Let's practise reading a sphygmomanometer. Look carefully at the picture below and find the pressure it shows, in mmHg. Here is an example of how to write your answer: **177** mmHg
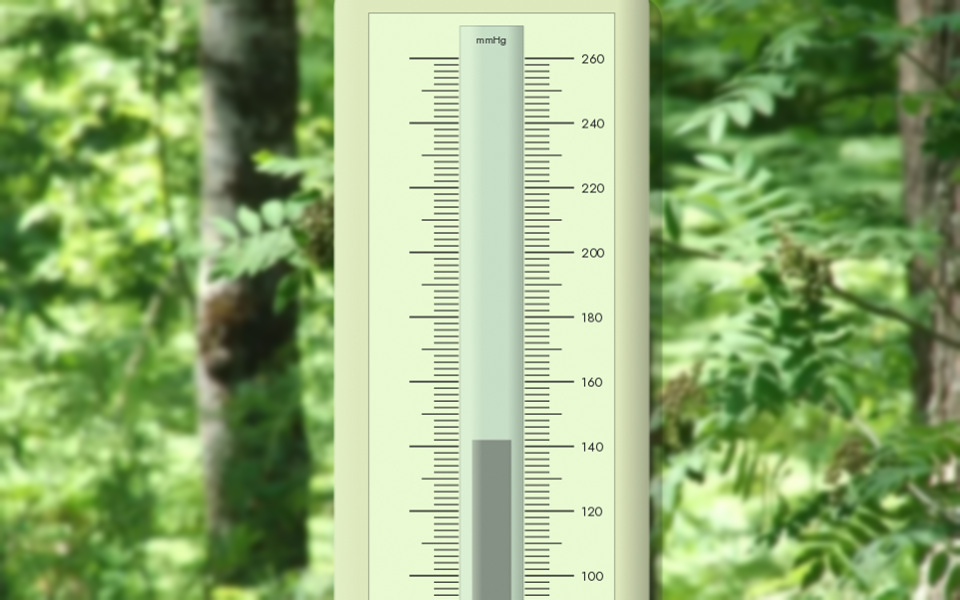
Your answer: **142** mmHg
